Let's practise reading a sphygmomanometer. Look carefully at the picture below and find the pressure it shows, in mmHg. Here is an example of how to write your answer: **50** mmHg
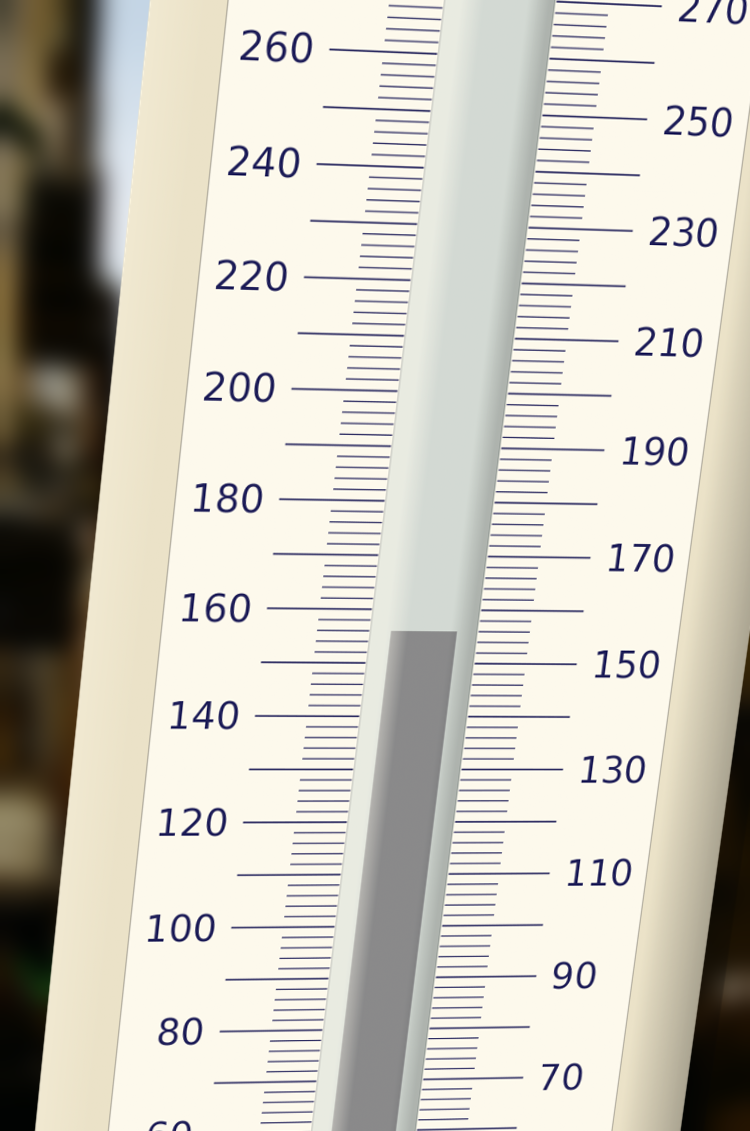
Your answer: **156** mmHg
